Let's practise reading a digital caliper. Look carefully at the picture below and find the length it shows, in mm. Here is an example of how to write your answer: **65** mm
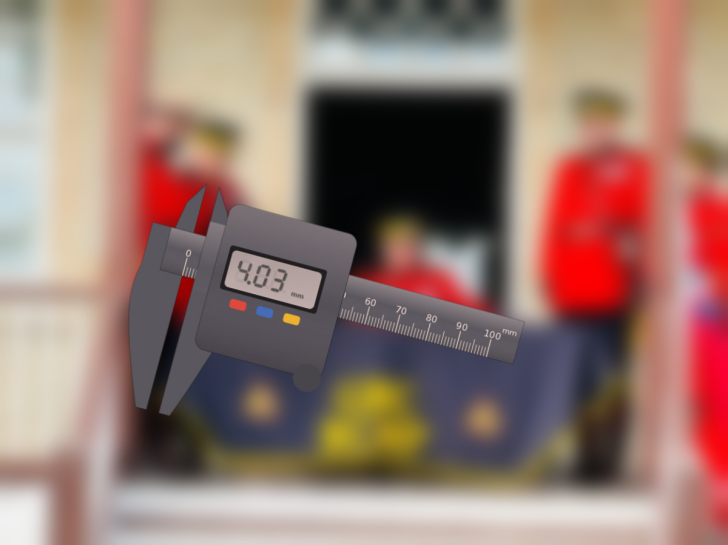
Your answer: **4.03** mm
